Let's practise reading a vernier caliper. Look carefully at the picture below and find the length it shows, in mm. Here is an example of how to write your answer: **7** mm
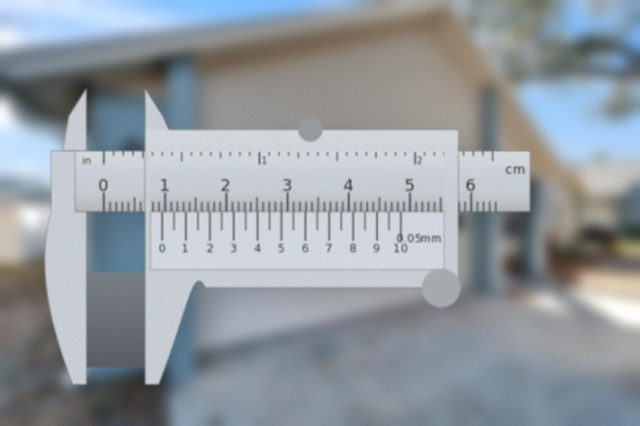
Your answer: **9.5** mm
